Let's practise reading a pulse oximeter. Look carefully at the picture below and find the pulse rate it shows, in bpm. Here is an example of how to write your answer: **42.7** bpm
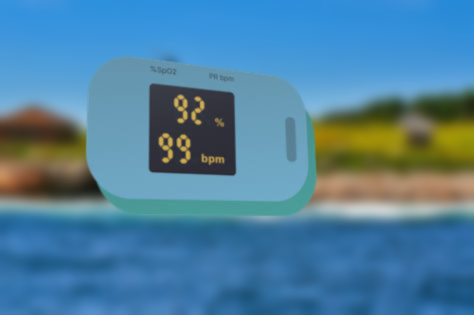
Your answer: **99** bpm
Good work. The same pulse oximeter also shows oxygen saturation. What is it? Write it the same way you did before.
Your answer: **92** %
